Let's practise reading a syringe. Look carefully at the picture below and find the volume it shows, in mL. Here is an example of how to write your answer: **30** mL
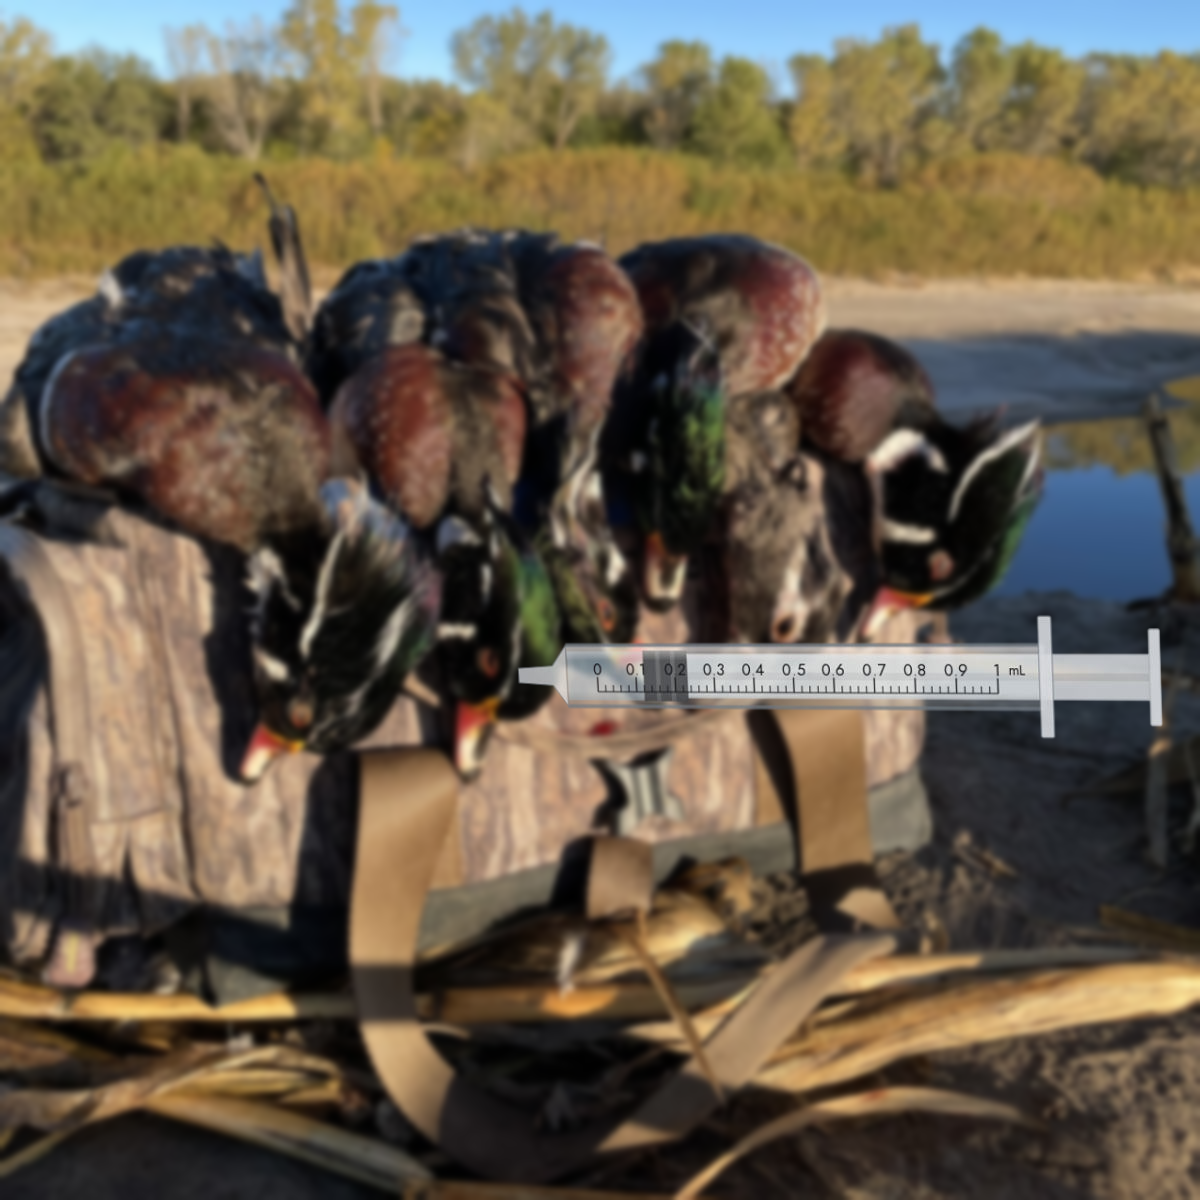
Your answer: **0.12** mL
